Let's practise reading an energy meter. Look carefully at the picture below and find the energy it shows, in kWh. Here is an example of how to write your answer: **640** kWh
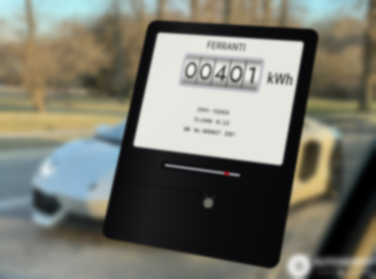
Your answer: **401** kWh
